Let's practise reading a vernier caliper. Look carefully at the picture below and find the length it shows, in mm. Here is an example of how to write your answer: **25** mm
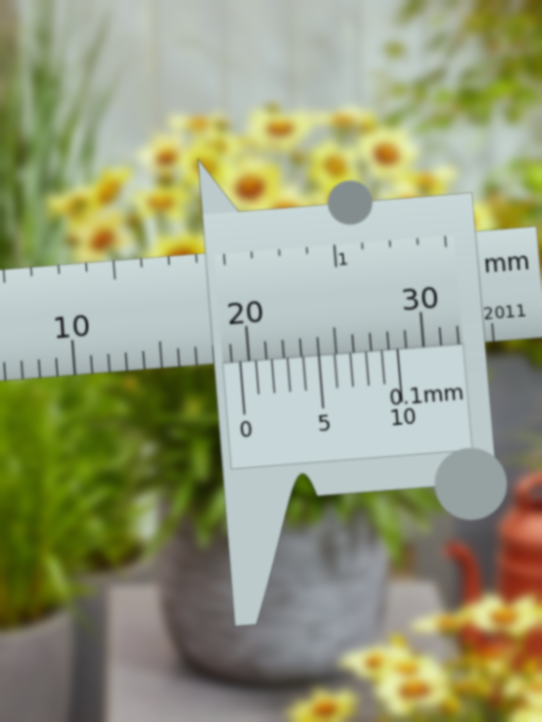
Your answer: **19.5** mm
